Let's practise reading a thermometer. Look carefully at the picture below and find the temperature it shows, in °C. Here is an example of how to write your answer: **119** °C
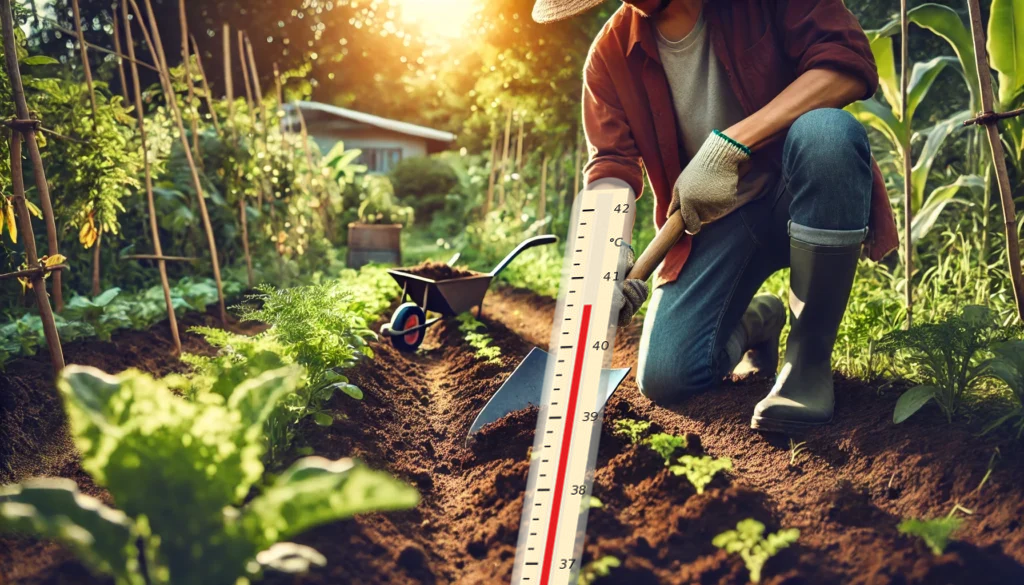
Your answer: **40.6** °C
